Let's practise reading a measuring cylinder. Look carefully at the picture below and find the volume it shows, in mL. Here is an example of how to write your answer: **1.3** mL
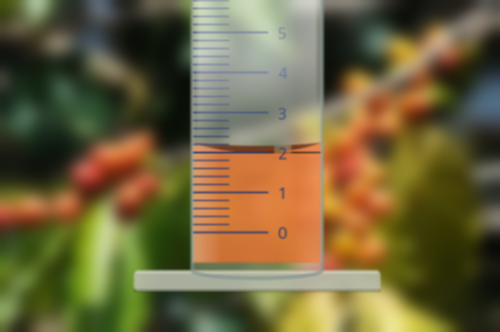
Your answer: **2** mL
